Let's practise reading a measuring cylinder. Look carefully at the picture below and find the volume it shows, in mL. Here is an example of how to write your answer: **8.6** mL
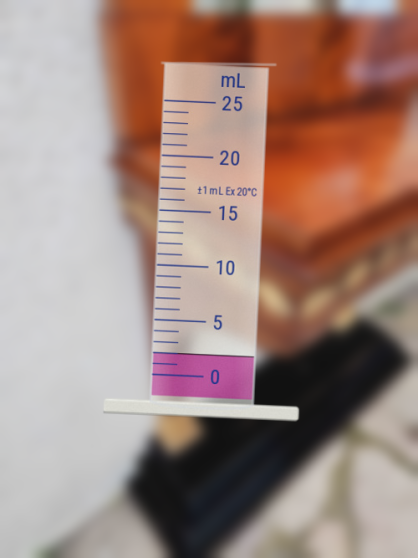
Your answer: **2** mL
